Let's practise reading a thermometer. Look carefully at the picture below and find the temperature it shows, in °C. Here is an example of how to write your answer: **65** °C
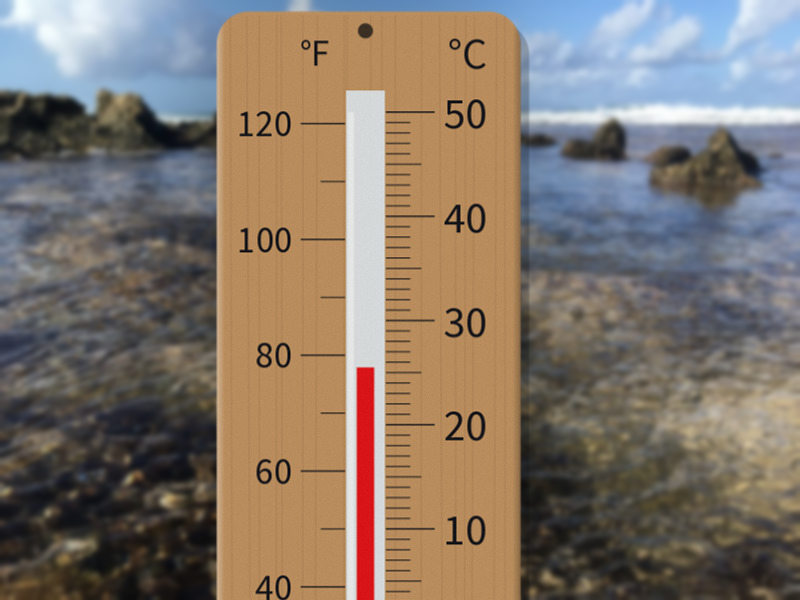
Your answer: **25.5** °C
